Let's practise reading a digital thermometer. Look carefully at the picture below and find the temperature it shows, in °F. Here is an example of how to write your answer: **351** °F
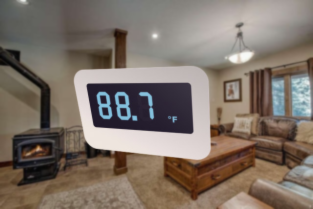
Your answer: **88.7** °F
